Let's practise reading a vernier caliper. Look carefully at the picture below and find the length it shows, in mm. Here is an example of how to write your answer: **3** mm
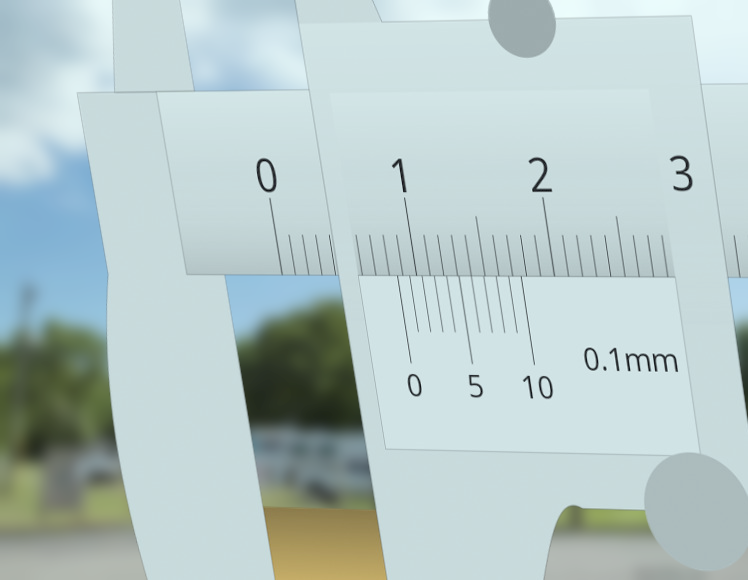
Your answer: **8.6** mm
